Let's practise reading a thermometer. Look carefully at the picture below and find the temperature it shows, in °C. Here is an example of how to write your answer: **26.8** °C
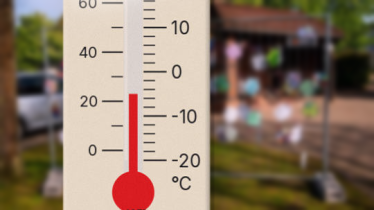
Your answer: **-5** °C
